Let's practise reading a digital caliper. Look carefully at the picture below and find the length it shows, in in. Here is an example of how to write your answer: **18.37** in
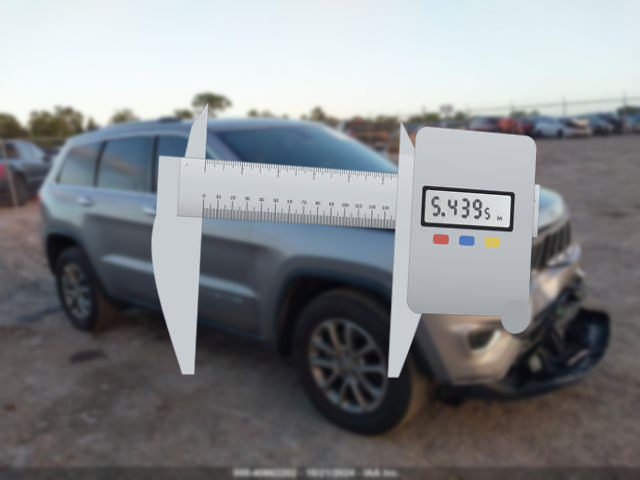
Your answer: **5.4395** in
